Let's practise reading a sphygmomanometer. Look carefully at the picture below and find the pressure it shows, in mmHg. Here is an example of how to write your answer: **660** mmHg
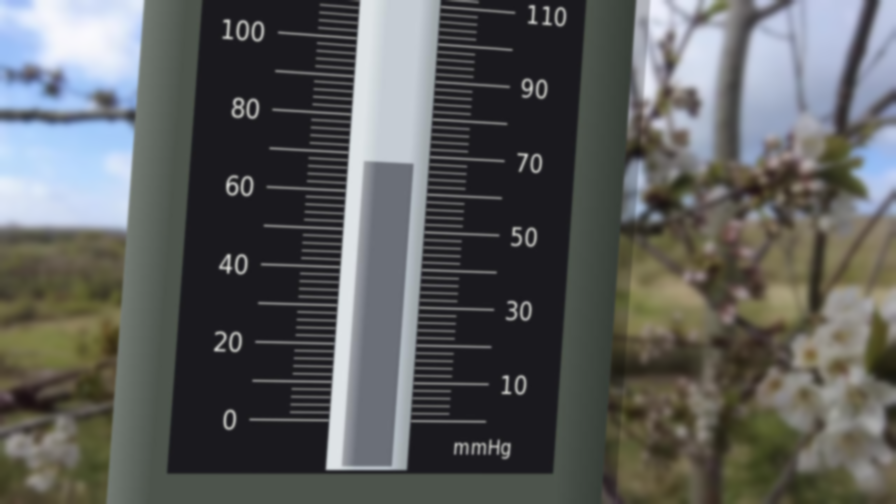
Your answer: **68** mmHg
